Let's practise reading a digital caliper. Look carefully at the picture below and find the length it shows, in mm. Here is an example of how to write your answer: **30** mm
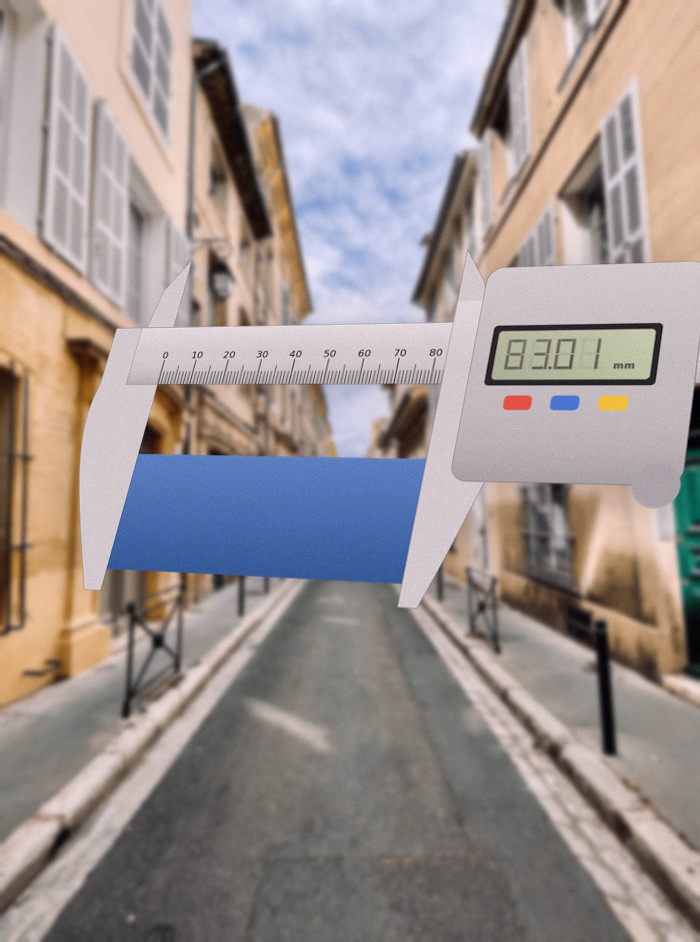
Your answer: **83.01** mm
